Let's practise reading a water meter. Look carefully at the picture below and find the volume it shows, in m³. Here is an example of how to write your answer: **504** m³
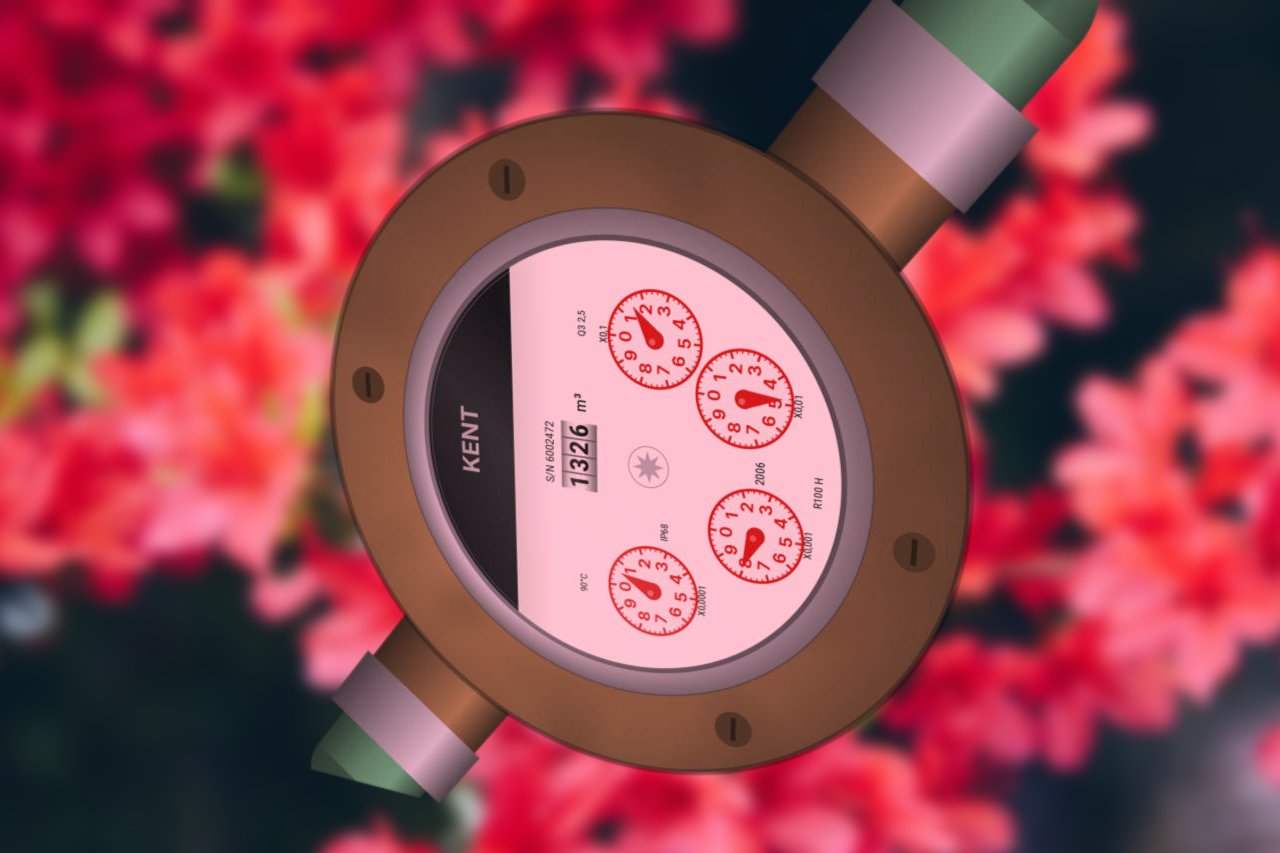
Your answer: **1326.1480** m³
